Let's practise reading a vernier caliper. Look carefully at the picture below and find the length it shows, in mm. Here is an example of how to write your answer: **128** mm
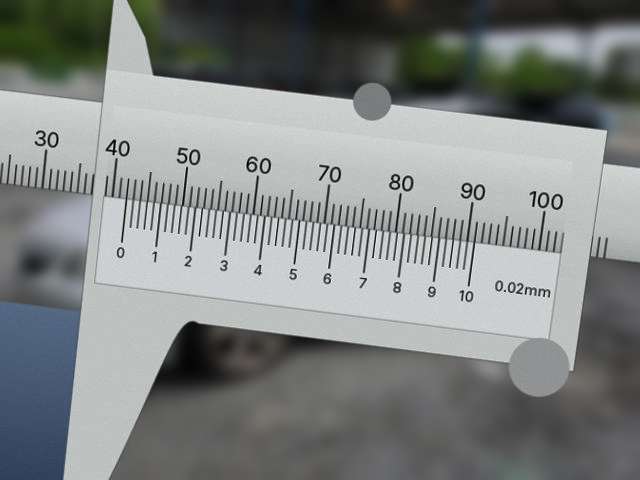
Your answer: **42.0** mm
